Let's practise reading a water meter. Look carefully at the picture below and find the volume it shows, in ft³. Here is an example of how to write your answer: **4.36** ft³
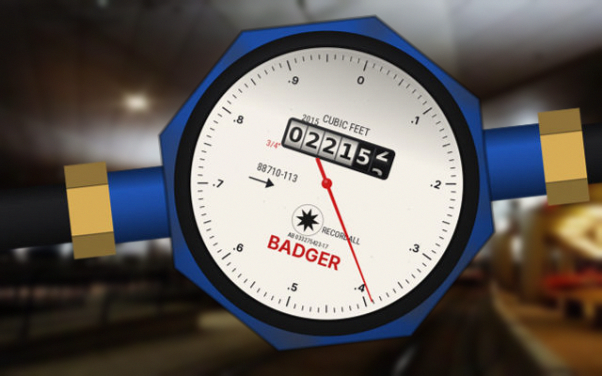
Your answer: **22152.39** ft³
